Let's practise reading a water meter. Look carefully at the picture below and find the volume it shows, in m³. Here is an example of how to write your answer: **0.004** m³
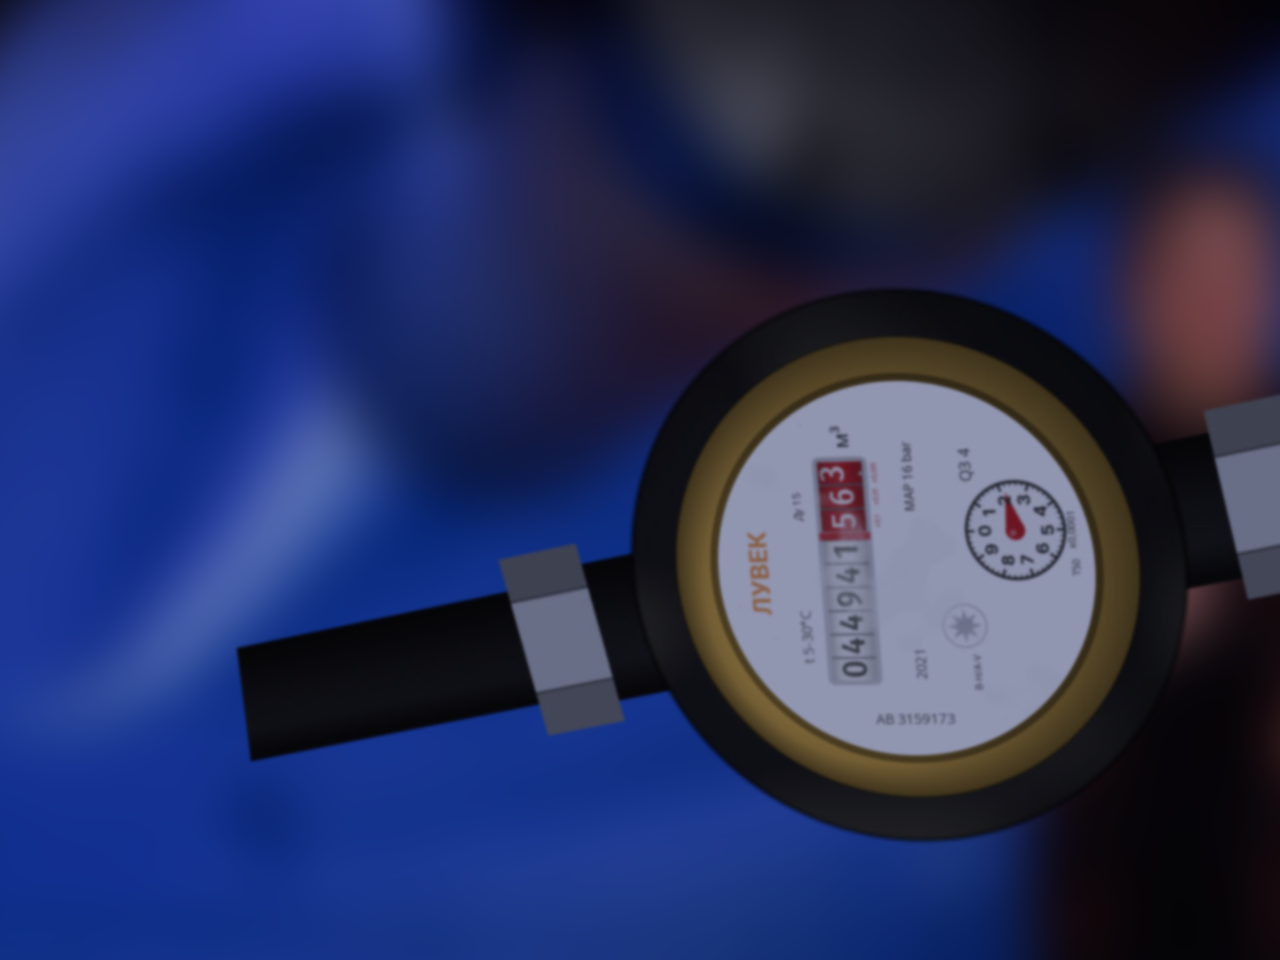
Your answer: **44941.5632** m³
